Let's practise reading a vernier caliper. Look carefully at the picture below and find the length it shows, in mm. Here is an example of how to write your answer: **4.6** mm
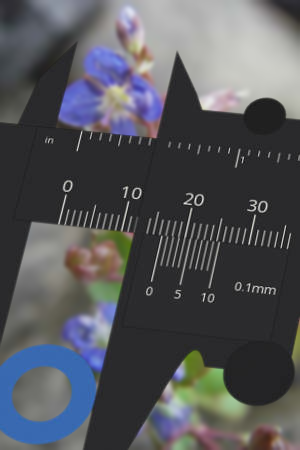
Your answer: **16.4** mm
